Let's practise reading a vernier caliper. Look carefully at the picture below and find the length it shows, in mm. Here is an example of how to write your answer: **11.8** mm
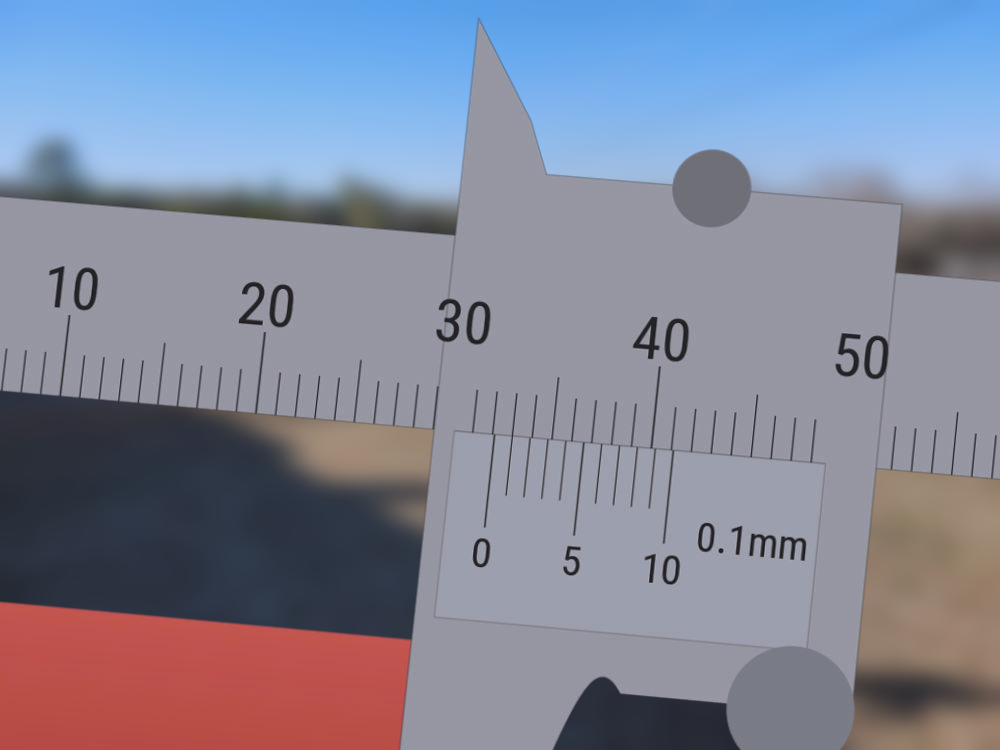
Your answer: **32.1** mm
